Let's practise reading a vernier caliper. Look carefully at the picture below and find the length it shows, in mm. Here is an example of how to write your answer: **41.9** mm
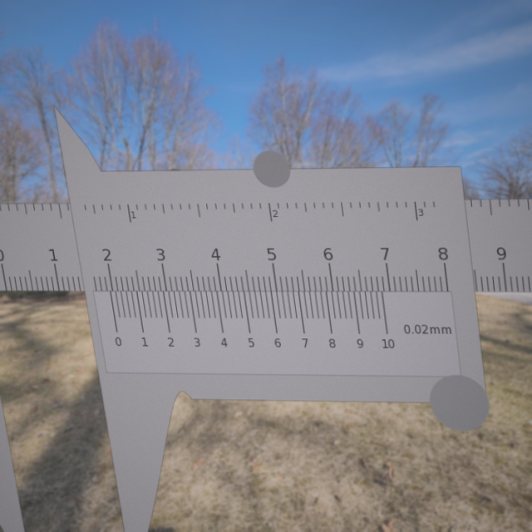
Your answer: **19.6** mm
